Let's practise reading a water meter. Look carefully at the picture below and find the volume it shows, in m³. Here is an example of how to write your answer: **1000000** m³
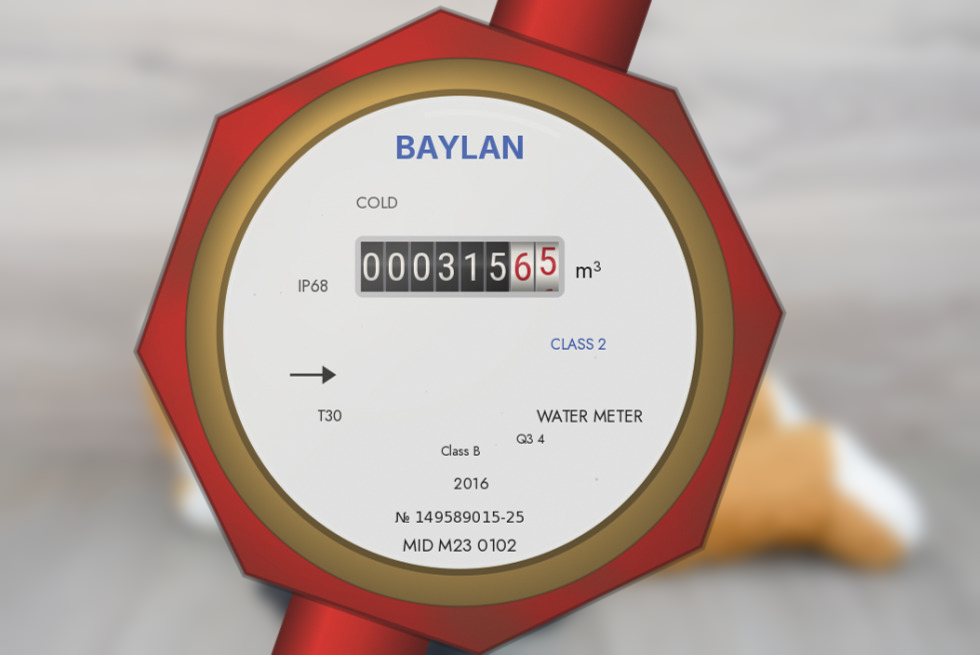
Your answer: **315.65** m³
